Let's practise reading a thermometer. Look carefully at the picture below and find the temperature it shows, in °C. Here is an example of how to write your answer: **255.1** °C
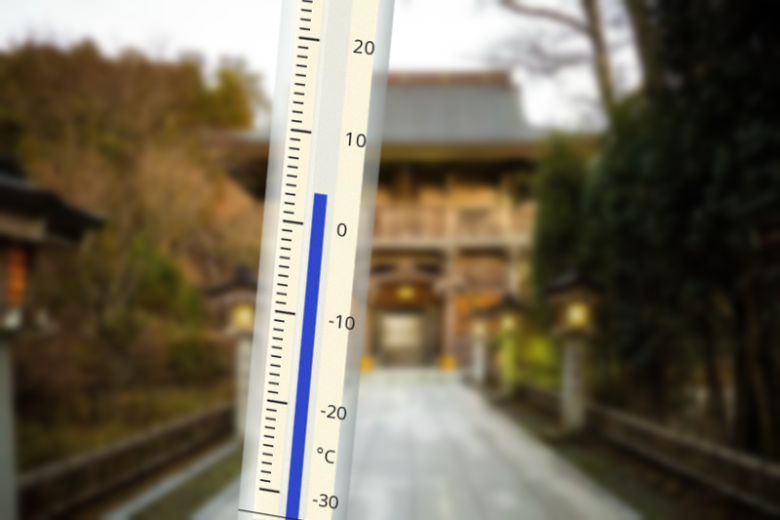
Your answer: **3.5** °C
